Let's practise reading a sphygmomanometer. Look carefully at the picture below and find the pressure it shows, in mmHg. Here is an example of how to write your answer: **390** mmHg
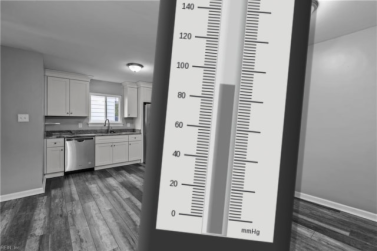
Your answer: **90** mmHg
